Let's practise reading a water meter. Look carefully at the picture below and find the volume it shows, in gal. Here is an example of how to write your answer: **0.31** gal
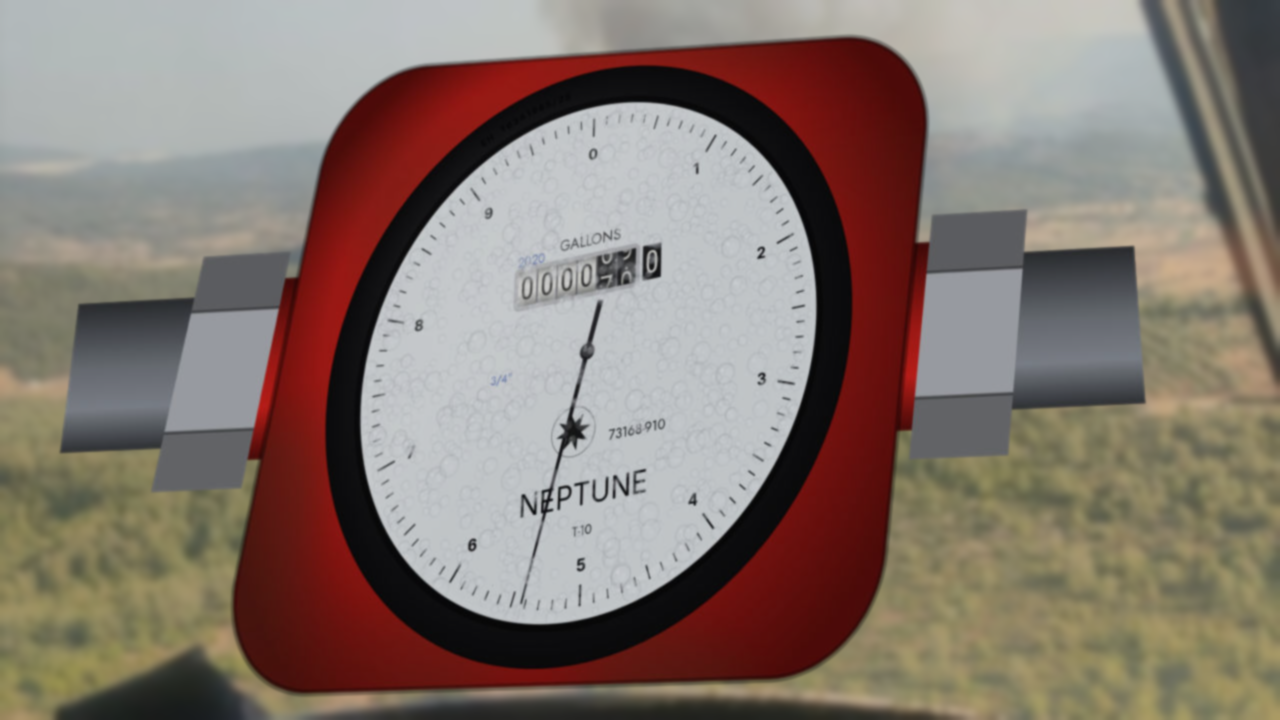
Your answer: **695.4** gal
